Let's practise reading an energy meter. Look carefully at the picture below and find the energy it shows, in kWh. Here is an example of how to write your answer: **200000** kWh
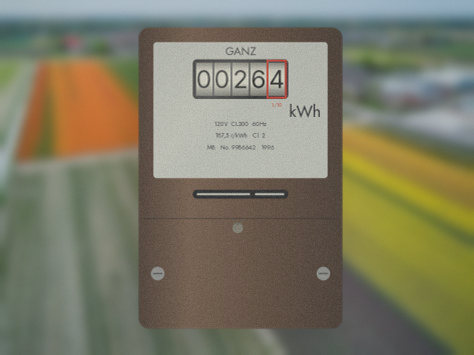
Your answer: **26.4** kWh
